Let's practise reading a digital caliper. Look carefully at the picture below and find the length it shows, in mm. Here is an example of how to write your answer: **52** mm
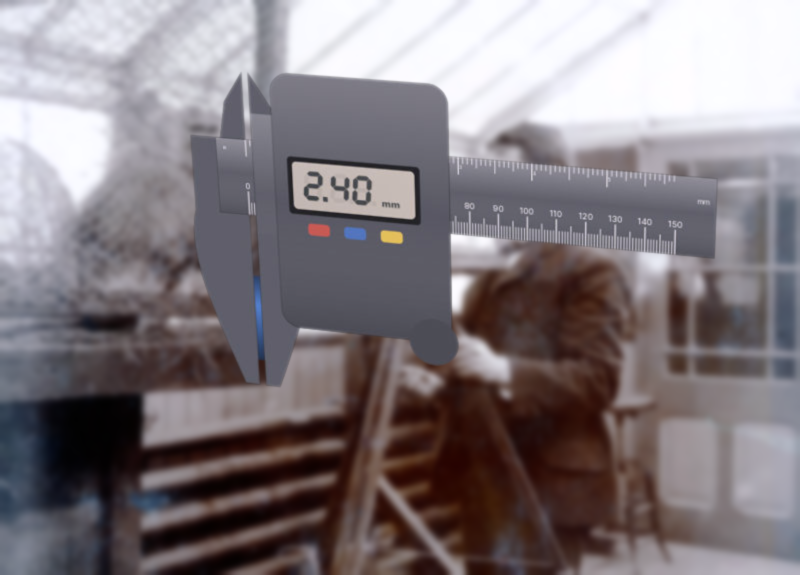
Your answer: **2.40** mm
